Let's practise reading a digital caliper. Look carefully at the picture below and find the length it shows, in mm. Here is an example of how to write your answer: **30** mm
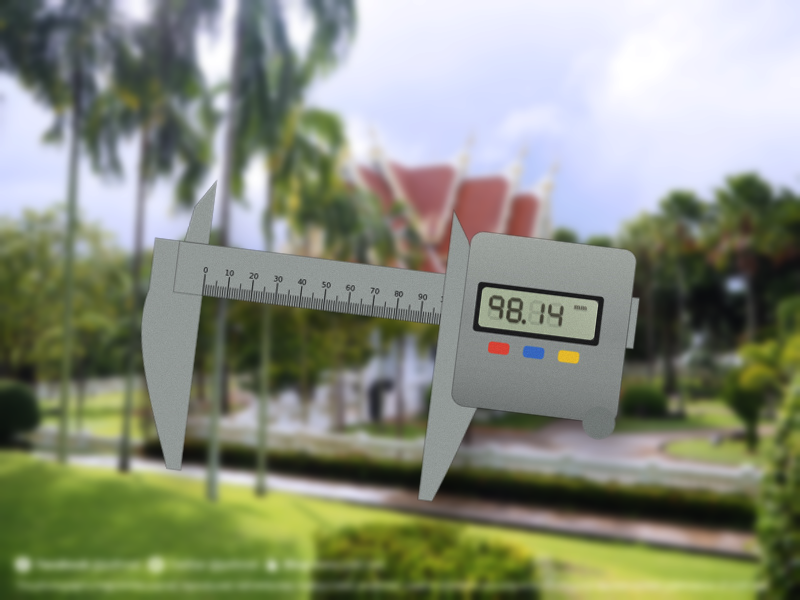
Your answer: **98.14** mm
